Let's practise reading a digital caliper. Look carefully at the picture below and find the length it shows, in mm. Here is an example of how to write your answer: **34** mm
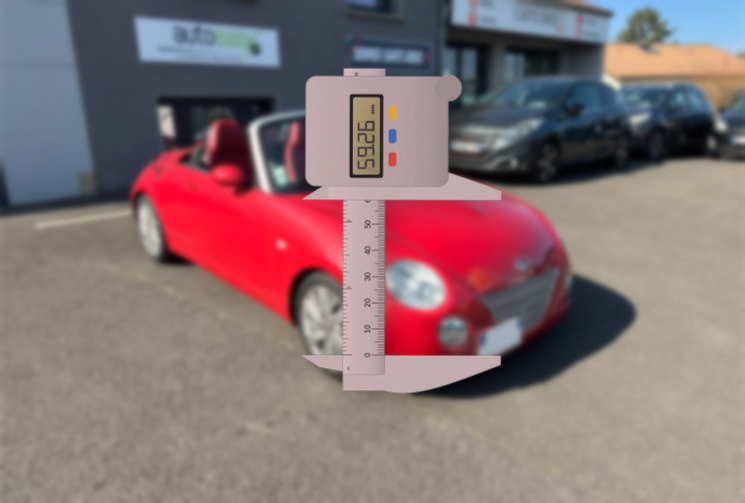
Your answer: **59.26** mm
